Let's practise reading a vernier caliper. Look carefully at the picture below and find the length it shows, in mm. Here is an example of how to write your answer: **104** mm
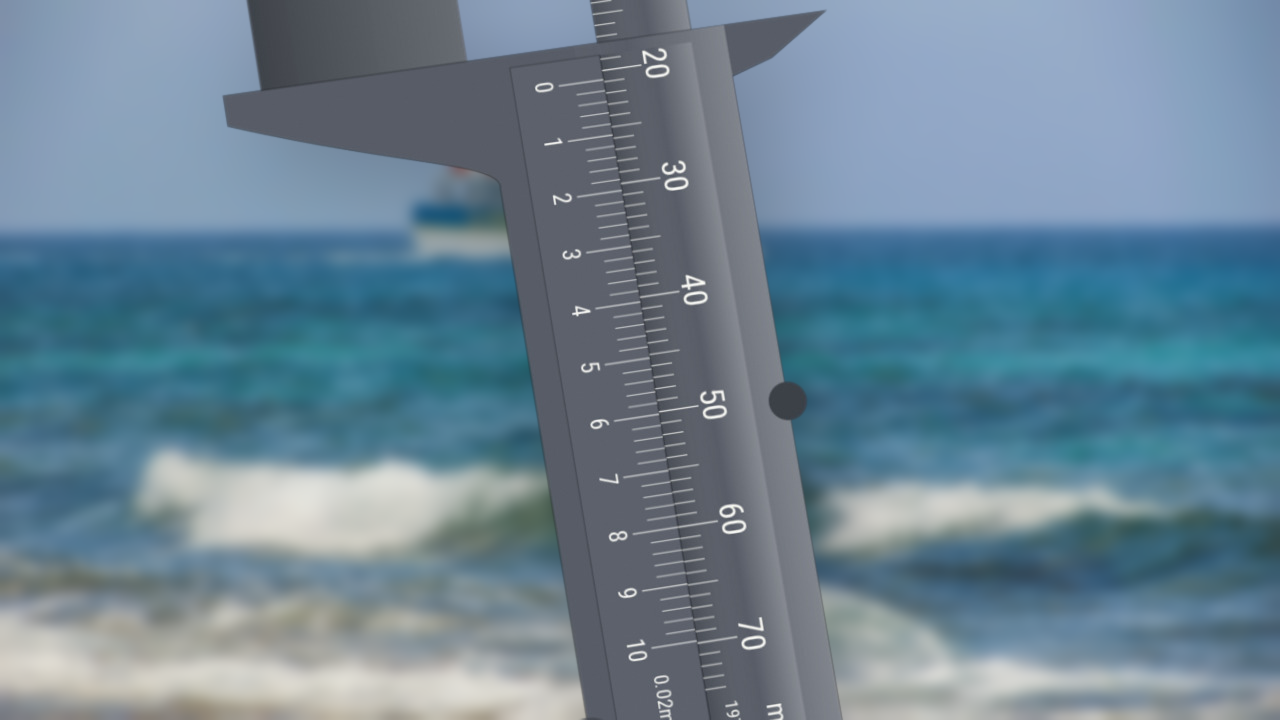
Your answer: **20.8** mm
